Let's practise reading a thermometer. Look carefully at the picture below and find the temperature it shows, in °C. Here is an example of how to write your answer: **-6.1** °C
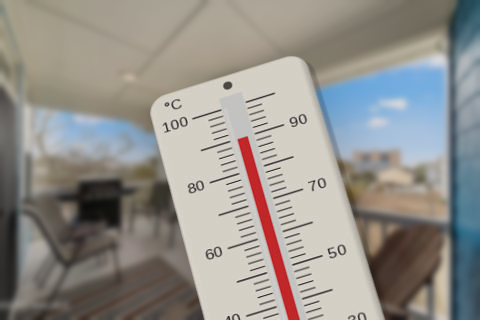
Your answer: **90** °C
